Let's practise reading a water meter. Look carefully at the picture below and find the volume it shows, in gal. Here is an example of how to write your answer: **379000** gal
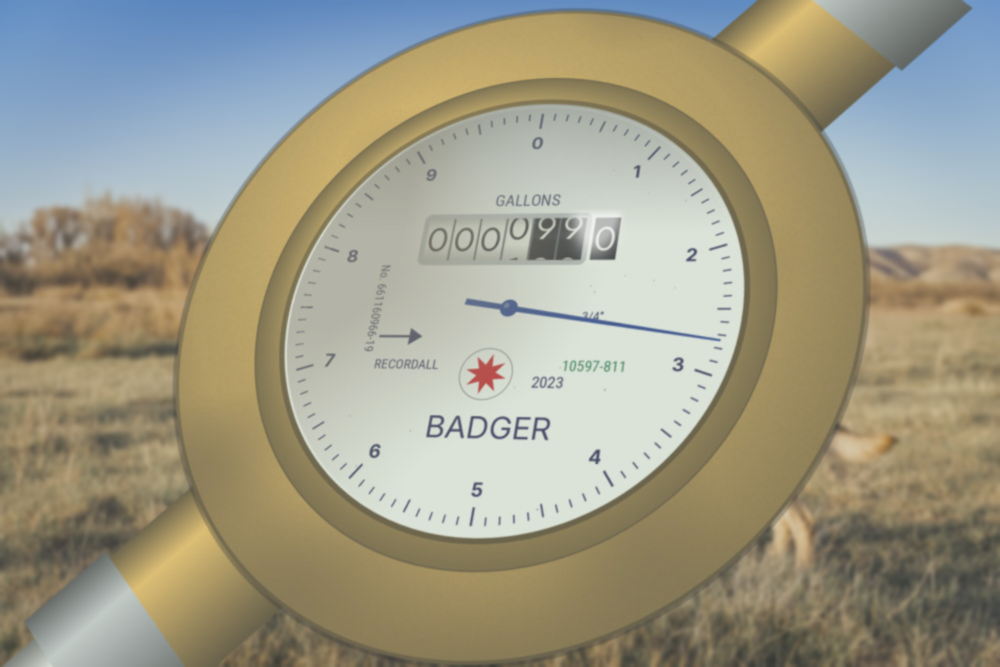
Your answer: **992.7** gal
